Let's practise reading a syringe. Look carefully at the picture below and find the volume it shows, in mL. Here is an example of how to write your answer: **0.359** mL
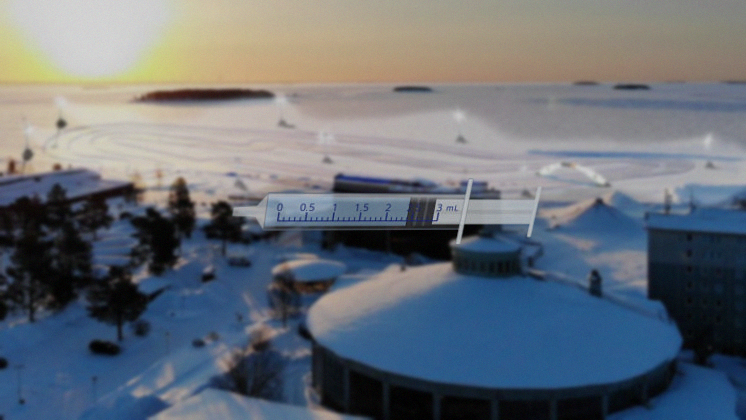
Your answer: **2.4** mL
